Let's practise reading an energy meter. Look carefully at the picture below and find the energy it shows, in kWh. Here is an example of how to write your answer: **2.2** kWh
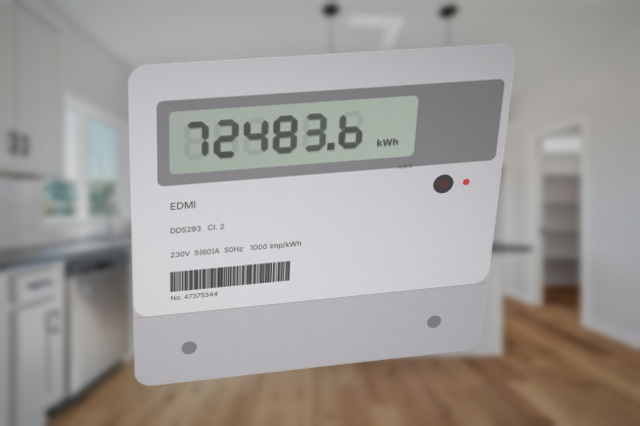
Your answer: **72483.6** kWh
